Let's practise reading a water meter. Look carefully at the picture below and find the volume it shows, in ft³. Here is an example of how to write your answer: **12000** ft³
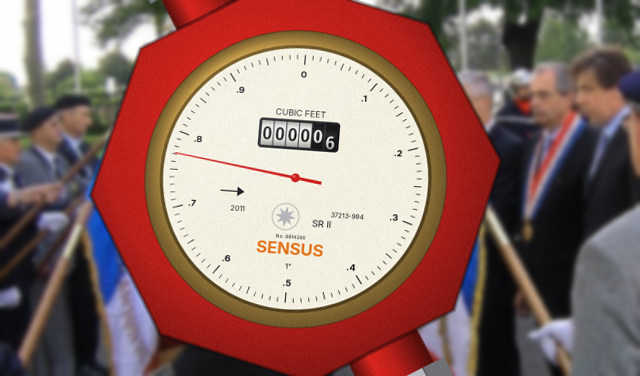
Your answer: **5.77** ft³
